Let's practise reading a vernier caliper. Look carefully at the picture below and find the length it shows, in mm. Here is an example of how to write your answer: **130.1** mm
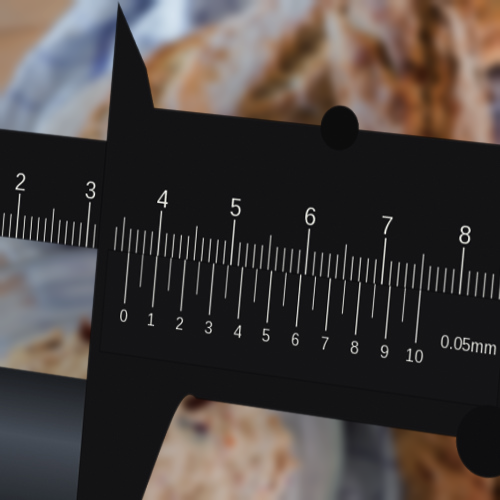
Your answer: **36.0** mm
